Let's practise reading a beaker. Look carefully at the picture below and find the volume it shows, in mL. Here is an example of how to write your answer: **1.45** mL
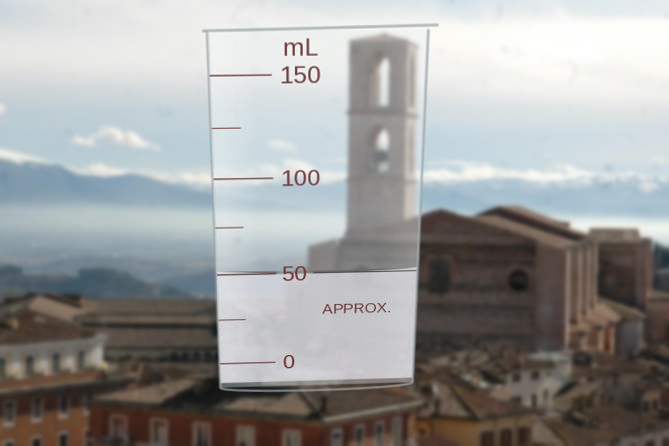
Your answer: **50** mL
